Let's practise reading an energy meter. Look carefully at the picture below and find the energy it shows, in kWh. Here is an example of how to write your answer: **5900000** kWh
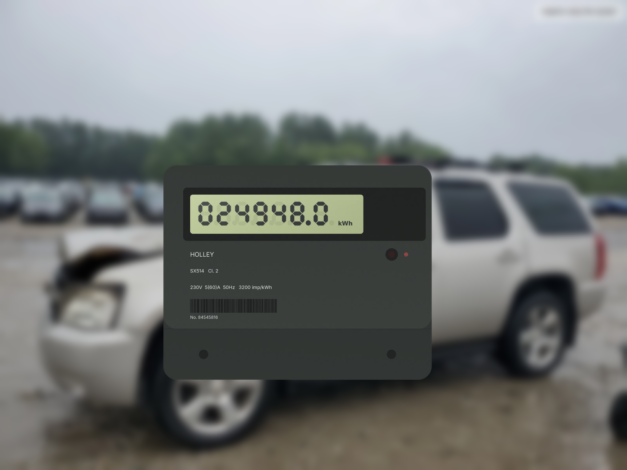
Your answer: **24948.0** kWh
